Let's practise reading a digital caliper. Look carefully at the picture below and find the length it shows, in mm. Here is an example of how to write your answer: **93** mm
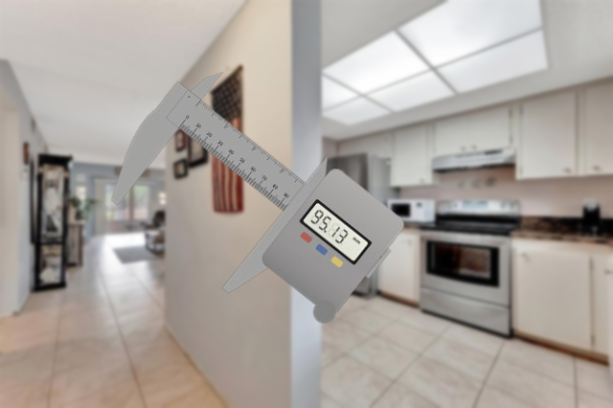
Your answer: **95.13** mm
